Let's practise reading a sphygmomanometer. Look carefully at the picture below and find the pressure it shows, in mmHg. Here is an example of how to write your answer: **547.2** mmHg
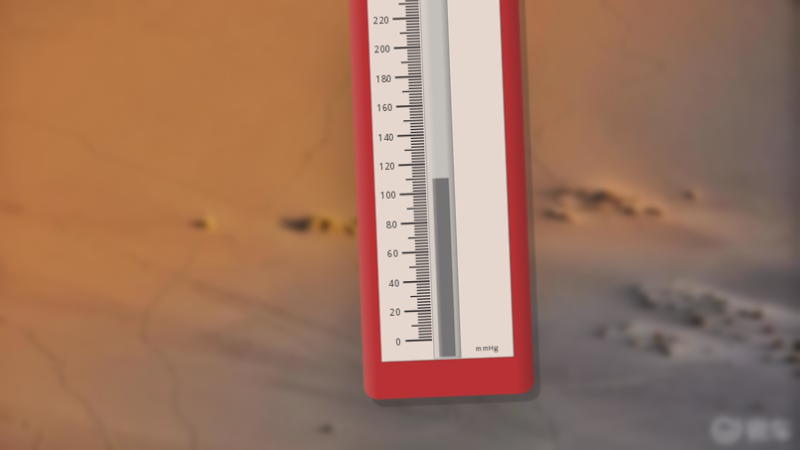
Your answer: **110** mmHg
